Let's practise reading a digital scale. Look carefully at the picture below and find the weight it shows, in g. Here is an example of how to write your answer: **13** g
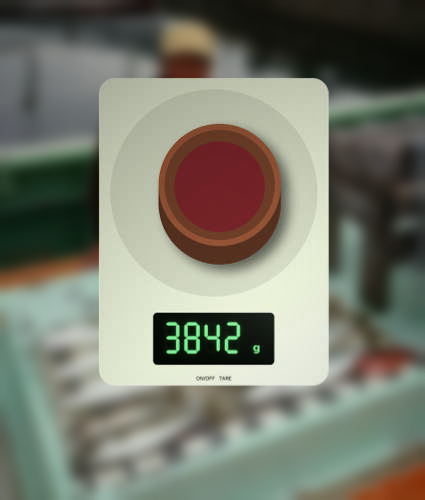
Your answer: **3842** g
